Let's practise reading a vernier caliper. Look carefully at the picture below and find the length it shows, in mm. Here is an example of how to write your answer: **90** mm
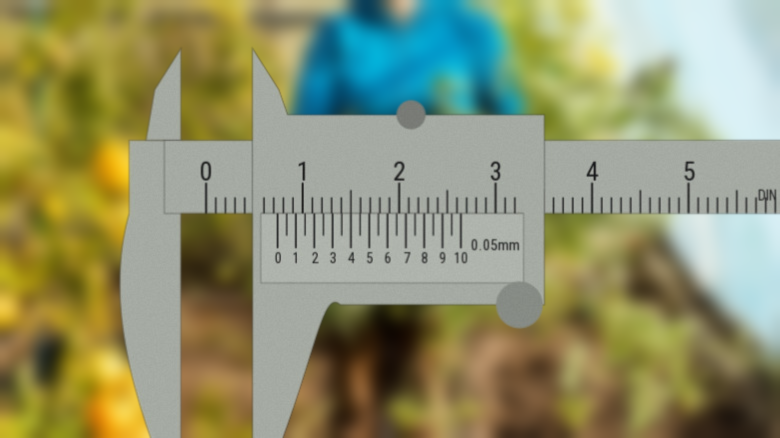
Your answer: **7.4** mm
